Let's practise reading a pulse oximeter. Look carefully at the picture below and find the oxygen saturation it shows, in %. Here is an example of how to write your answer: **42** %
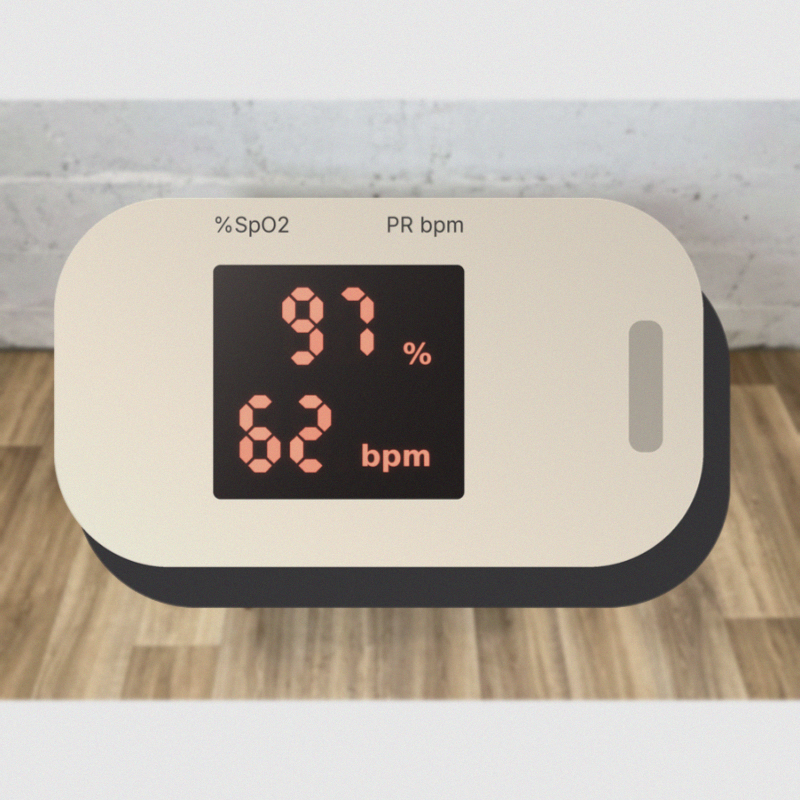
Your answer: **97** %
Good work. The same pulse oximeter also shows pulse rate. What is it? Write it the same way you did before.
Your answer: **62** bpm
